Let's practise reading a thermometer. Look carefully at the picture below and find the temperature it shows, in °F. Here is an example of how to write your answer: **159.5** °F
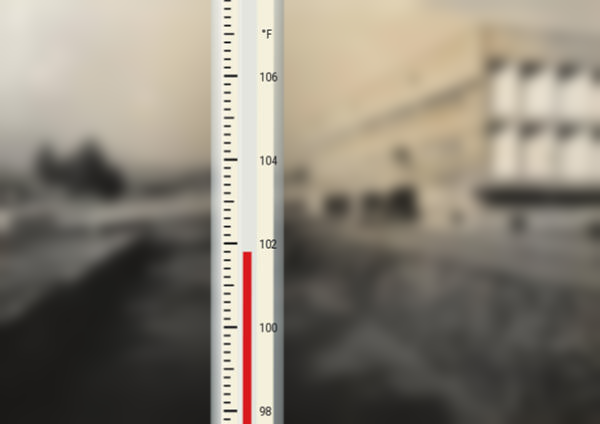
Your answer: **101.8** °F
